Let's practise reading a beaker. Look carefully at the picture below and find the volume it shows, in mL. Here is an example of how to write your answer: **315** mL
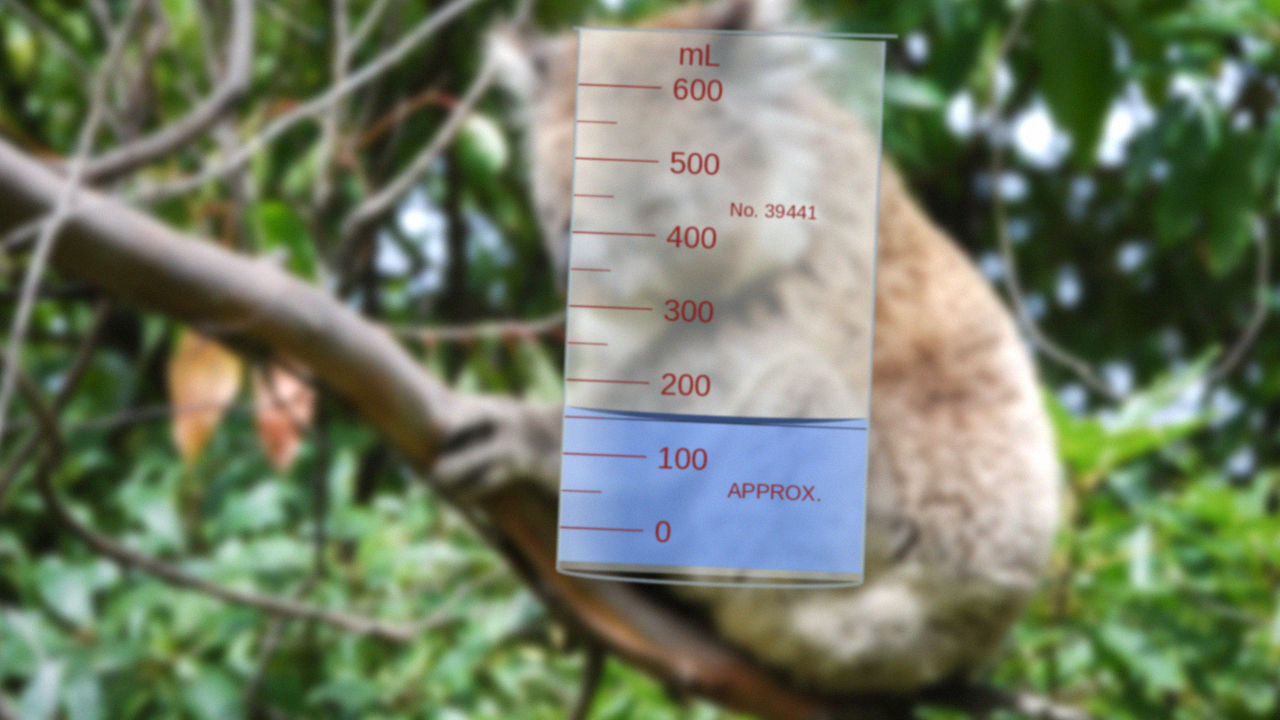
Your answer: **150** mL
